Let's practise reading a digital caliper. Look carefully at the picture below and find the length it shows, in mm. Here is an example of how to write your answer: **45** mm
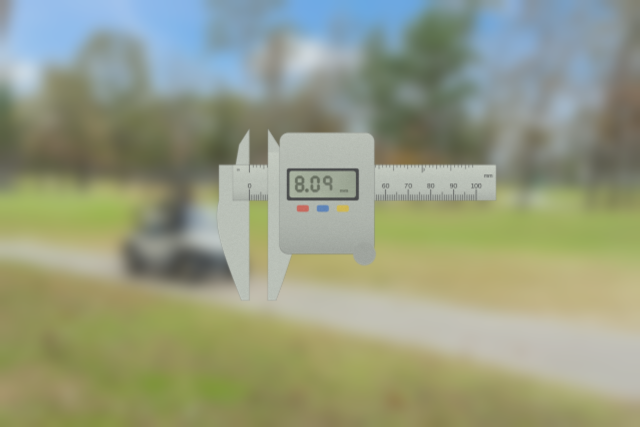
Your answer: **8.09** mm
